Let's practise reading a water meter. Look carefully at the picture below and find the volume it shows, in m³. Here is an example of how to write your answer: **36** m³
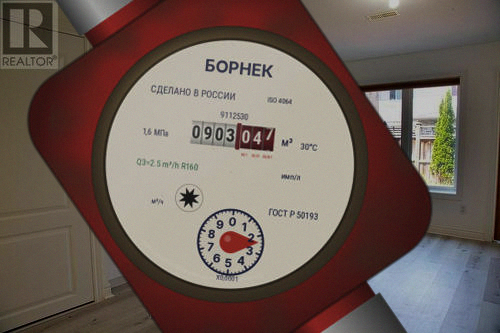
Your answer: **903.0472** m³
